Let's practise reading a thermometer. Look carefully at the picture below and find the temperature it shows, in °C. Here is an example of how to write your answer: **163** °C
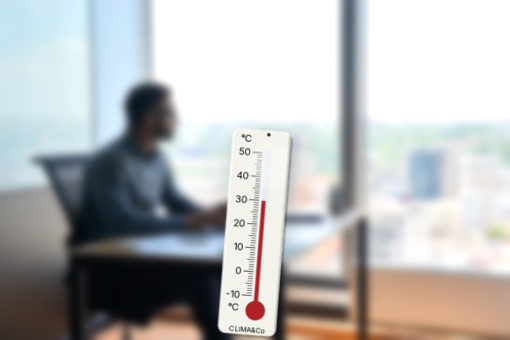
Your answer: **30** °C
